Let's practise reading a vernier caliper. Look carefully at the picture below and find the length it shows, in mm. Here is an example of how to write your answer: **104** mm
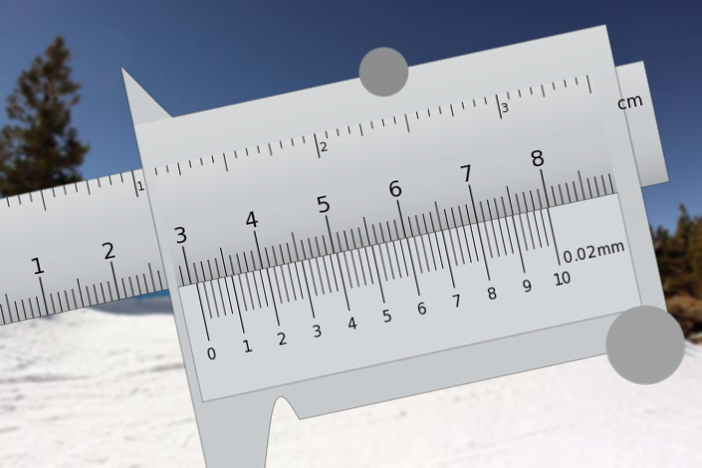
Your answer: **30.8** mm
